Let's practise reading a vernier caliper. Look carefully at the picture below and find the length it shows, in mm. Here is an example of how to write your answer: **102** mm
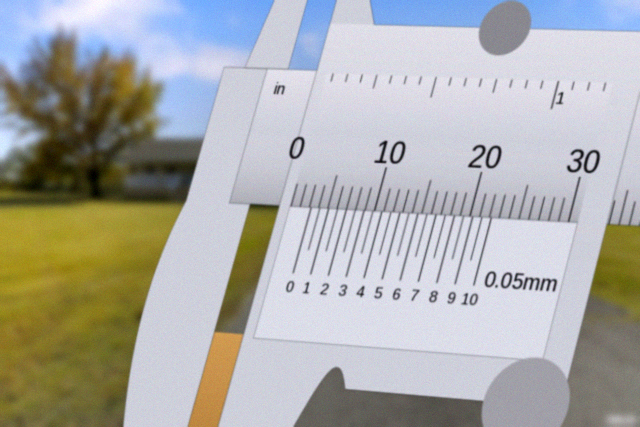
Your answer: **3.2** mm
